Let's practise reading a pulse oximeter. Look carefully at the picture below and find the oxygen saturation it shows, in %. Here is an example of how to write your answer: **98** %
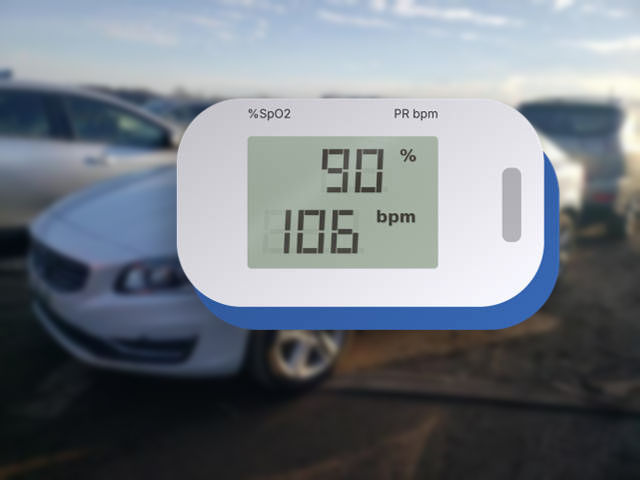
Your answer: **90** %
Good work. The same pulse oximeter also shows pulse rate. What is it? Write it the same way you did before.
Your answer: **106** bpm
